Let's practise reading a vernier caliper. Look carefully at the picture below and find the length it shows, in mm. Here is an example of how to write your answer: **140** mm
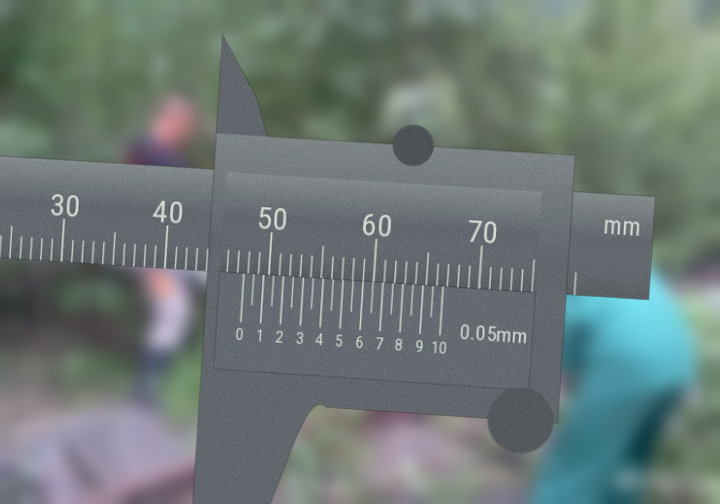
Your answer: **47.6** mm
